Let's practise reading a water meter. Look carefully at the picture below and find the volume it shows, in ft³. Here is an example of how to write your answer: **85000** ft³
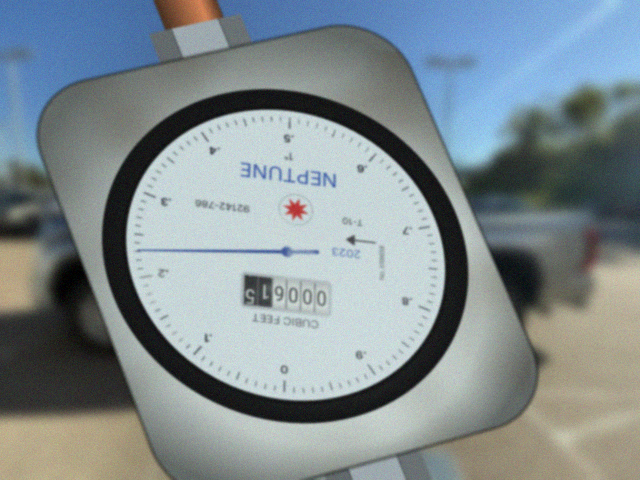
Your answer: **615.23** ft³
